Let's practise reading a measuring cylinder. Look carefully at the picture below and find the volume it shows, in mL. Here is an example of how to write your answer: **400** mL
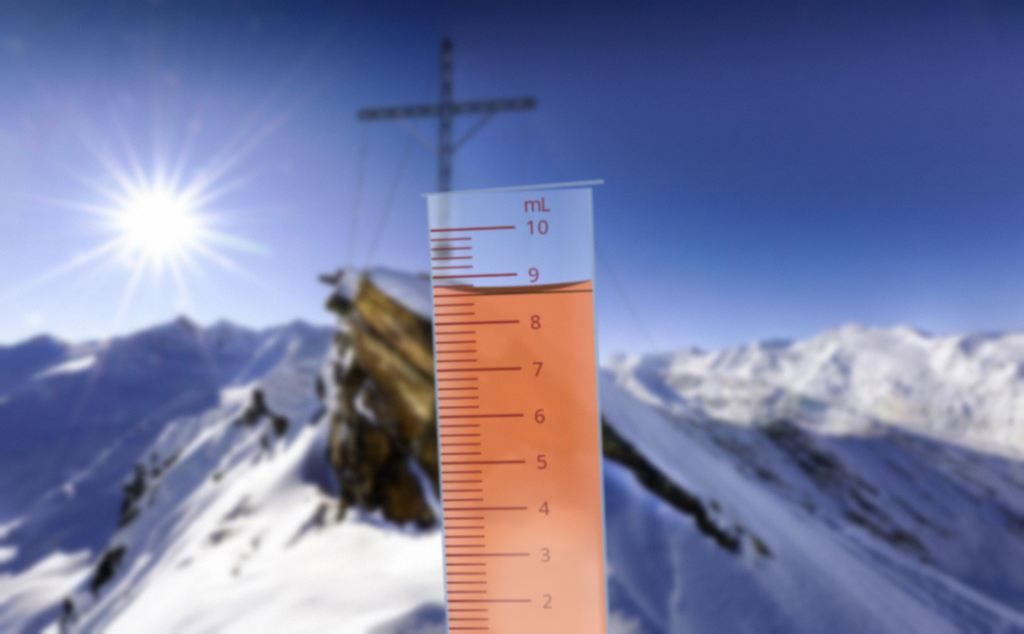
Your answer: **8.6** mL
